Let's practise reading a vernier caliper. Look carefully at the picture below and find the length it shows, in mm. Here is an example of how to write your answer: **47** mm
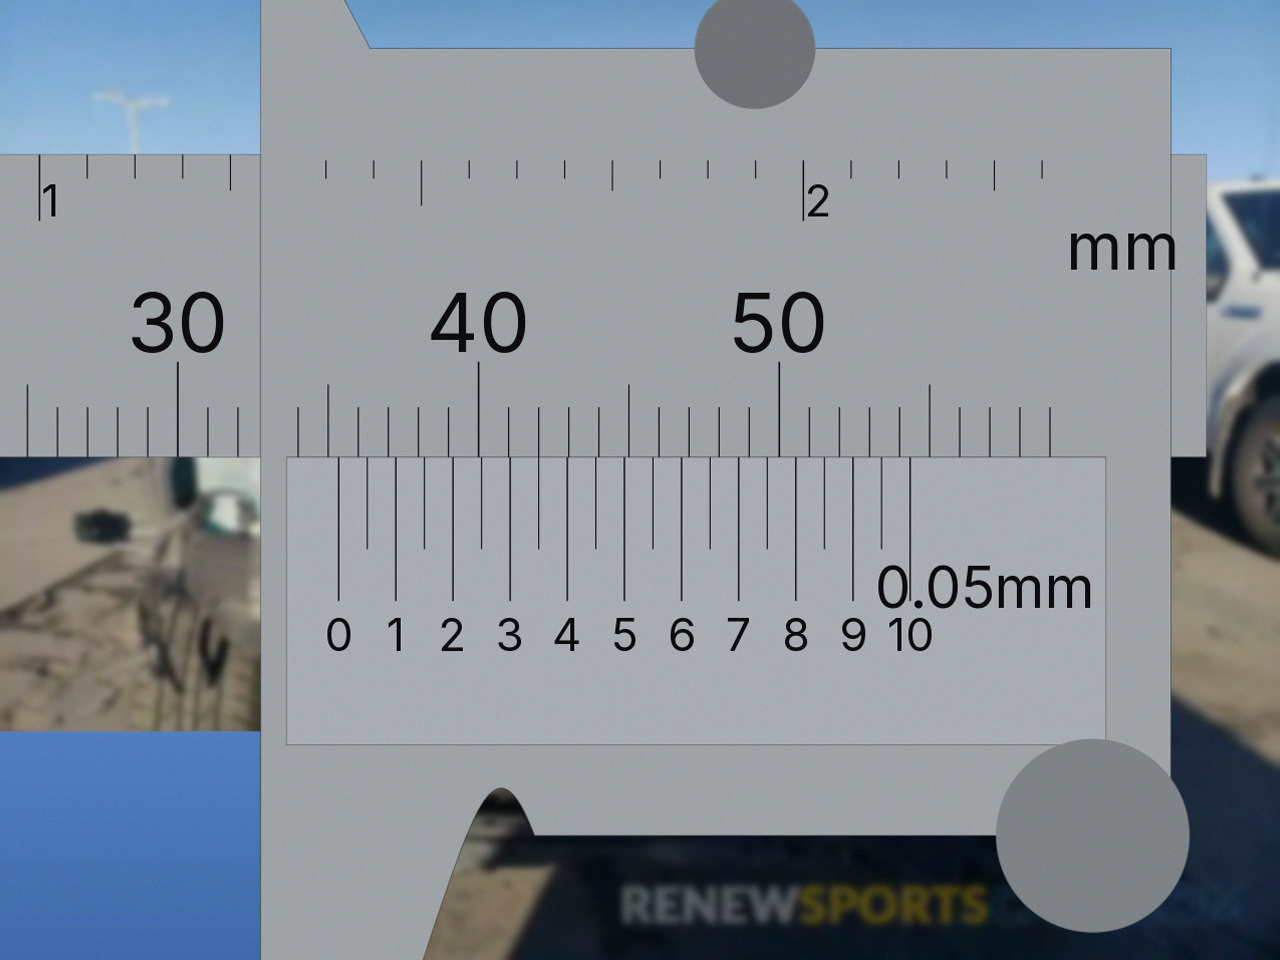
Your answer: **35.35** mm
